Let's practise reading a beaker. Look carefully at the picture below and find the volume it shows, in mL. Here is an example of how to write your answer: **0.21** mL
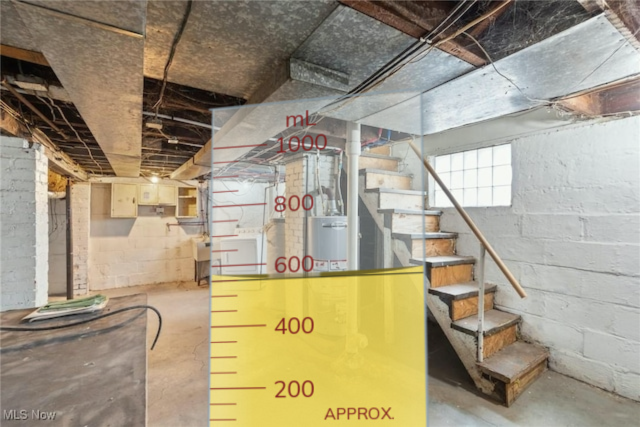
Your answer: **550** mL
